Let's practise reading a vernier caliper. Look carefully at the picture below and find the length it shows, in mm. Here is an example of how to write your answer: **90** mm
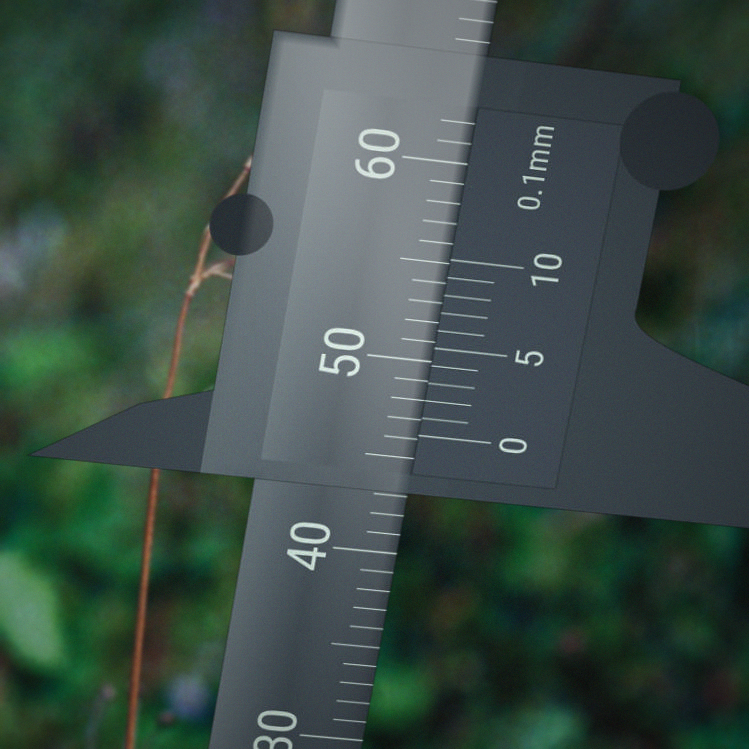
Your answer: **46.2** mm
